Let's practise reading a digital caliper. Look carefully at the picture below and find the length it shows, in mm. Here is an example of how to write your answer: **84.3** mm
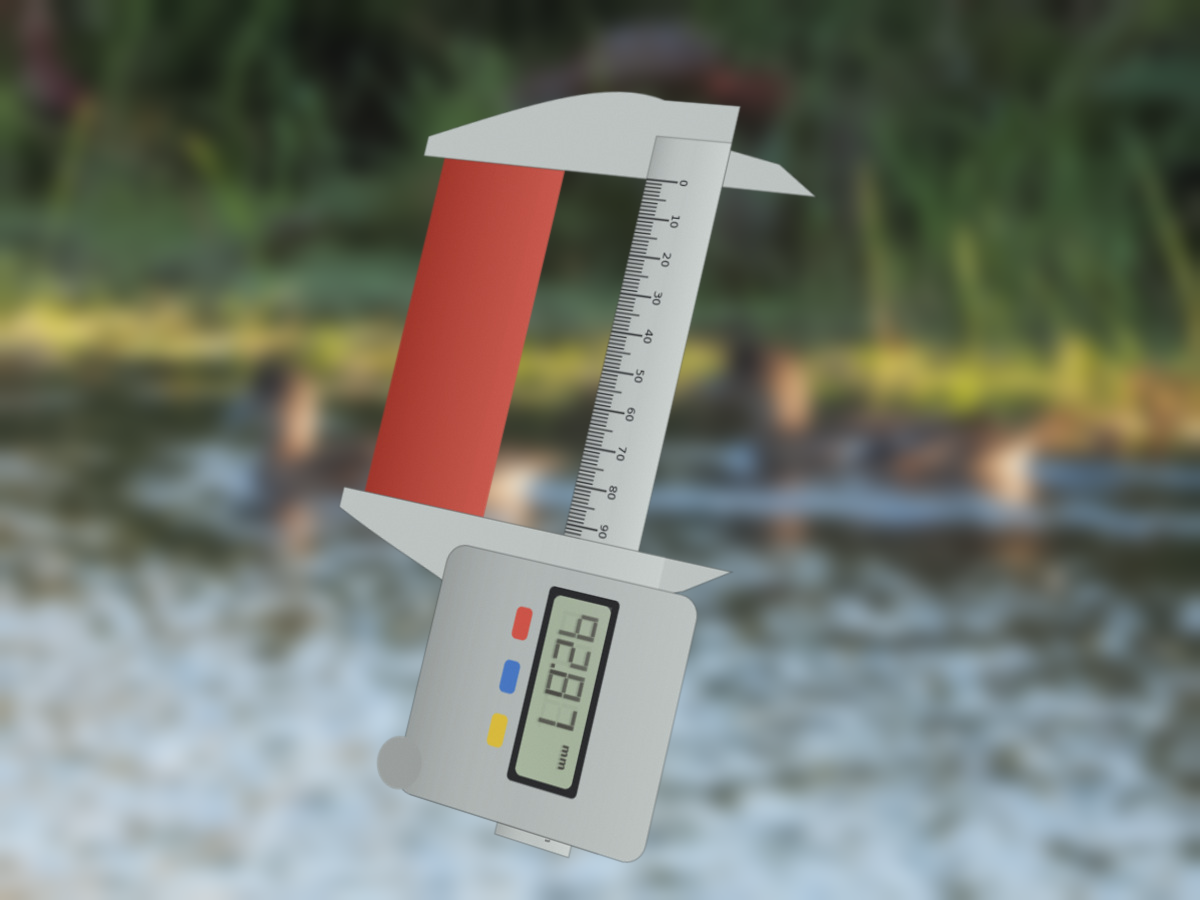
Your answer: **92.87** mm
